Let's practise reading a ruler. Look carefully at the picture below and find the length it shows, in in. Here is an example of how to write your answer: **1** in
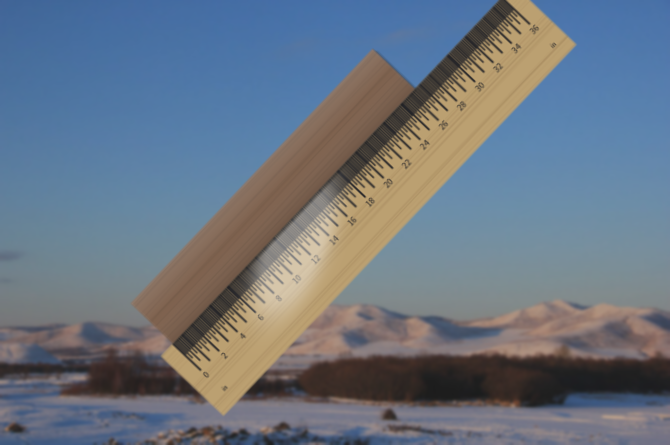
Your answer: **26.5** in
